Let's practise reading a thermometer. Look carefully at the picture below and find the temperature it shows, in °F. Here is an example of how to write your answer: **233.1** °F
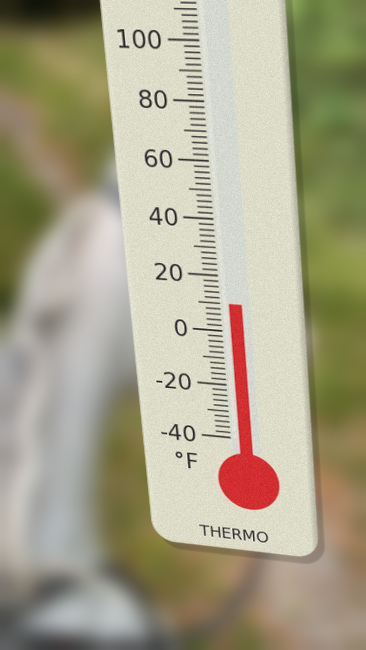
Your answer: **10** °F
